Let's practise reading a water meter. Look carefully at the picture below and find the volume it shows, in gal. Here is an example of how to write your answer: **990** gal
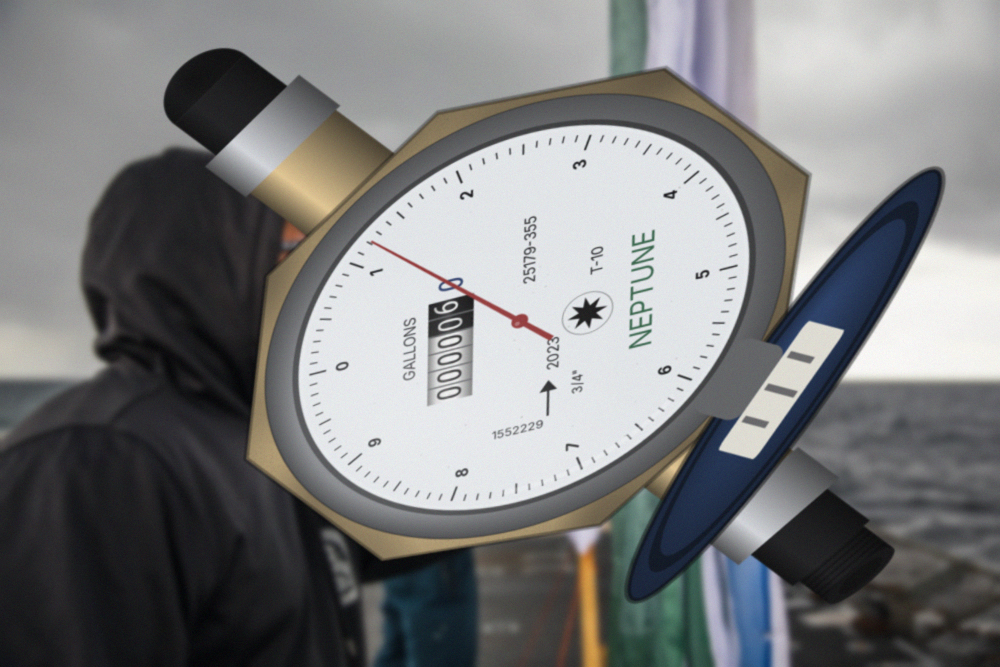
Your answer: **61.2** gal
